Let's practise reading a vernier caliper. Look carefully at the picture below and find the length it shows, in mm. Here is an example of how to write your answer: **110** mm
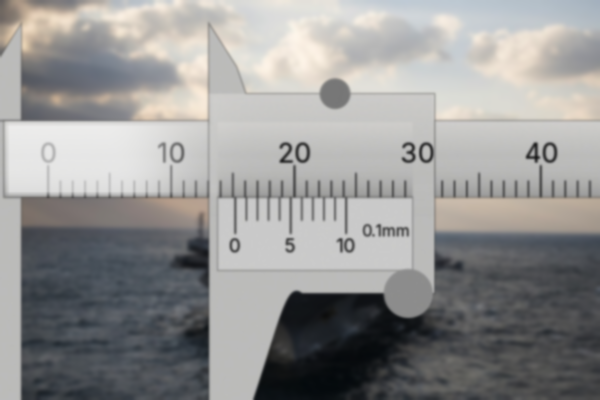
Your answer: **15.2** mm
